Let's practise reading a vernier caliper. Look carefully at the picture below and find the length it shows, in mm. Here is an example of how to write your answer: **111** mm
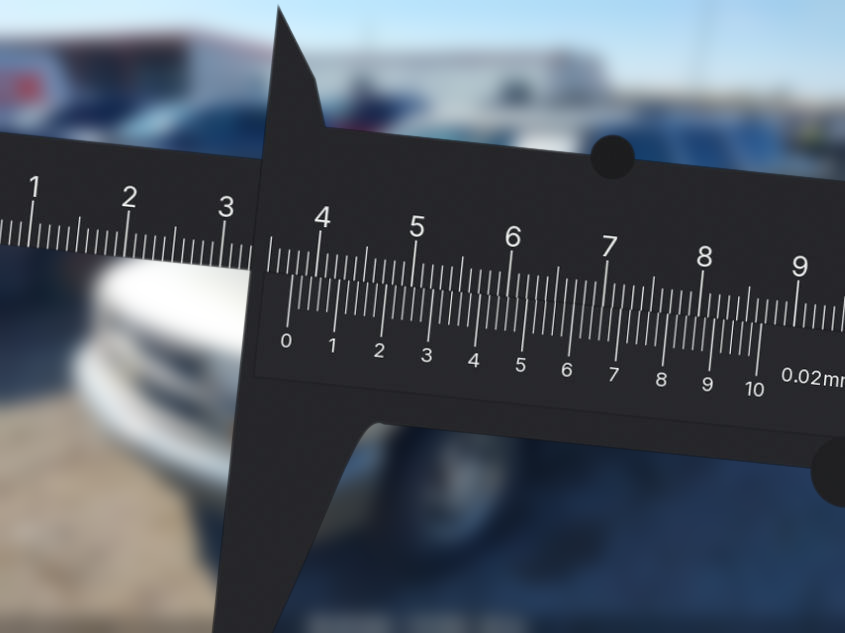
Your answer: **37.6** mm
